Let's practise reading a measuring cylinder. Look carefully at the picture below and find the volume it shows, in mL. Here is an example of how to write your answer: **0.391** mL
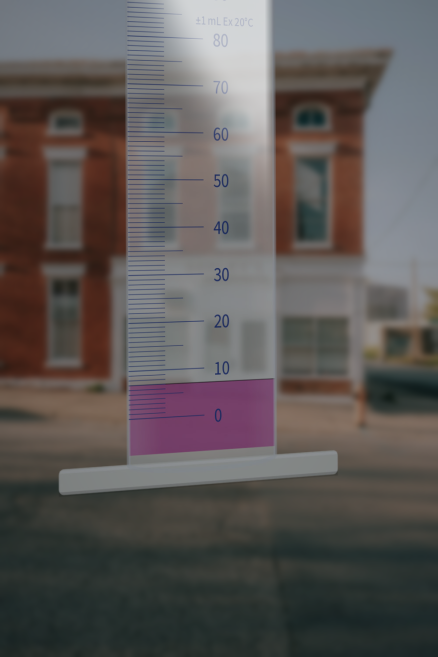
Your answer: **7** mL
